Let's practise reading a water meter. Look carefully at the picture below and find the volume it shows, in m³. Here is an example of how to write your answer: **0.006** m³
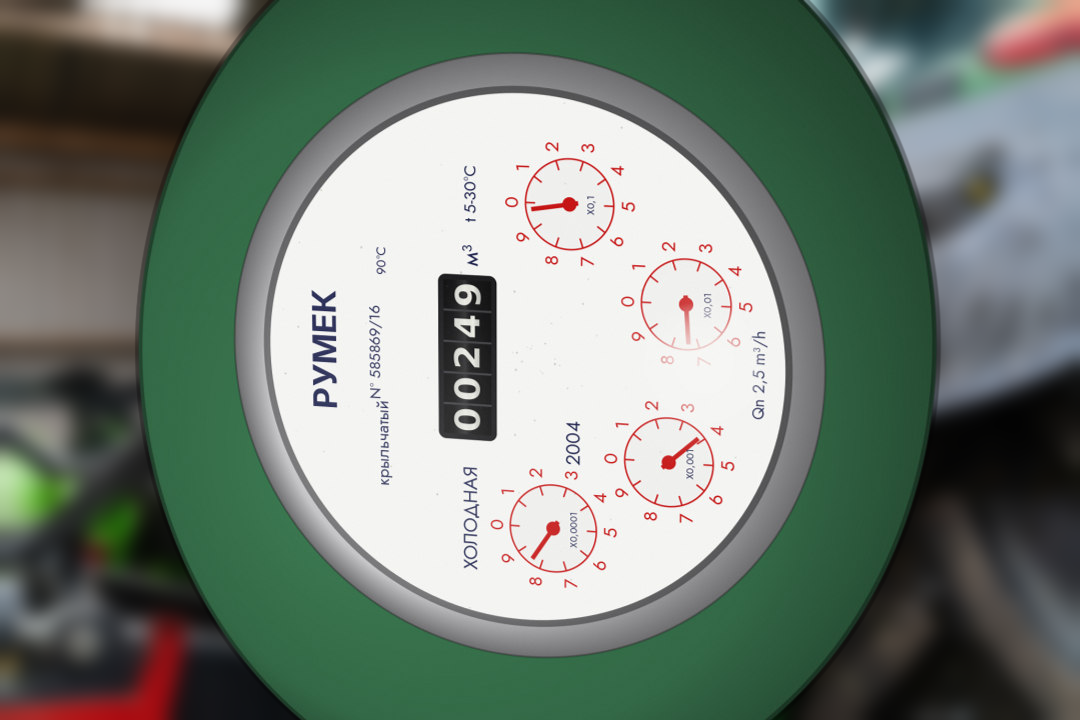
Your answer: **248.9738** m³
